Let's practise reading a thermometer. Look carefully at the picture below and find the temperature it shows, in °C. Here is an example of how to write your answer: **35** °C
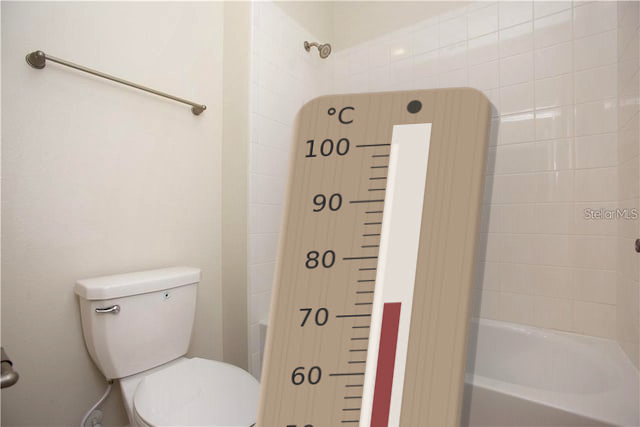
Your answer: **72** °C
